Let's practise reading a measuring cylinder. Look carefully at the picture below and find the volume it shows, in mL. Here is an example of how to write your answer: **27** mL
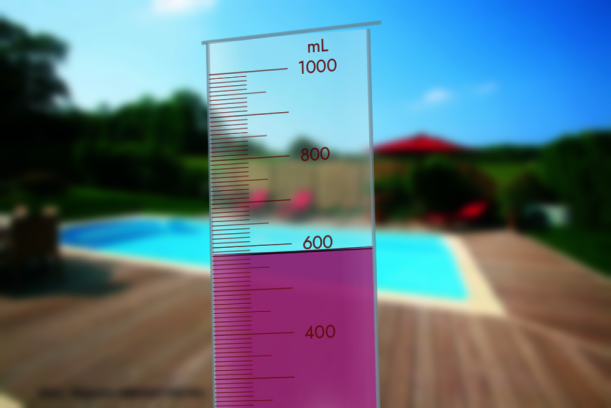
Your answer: **580** mL
